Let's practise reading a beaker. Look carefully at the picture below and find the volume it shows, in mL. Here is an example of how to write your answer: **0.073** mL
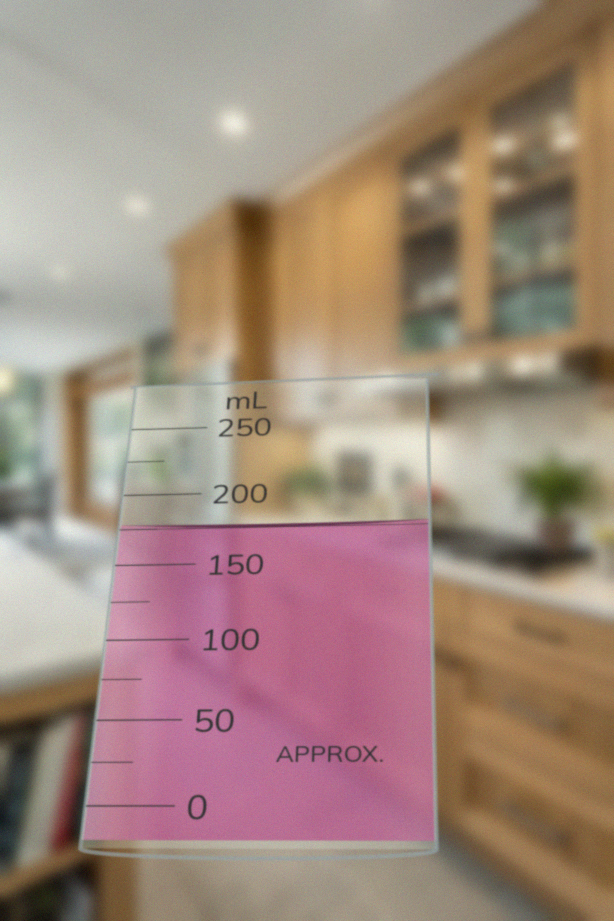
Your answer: **175** mL
